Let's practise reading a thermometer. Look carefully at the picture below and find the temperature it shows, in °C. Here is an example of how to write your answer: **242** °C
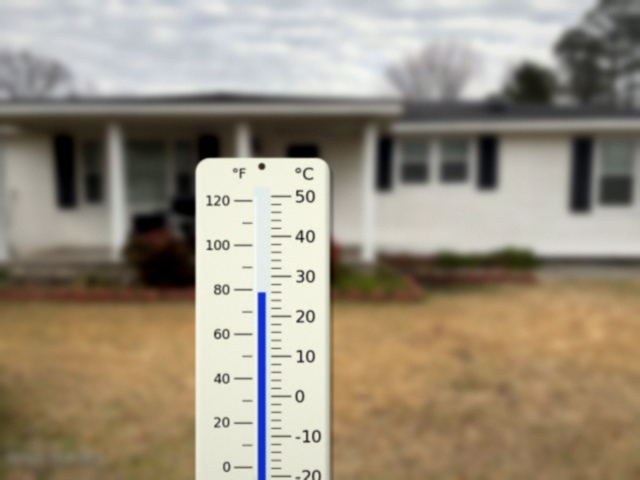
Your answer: **26** °C
